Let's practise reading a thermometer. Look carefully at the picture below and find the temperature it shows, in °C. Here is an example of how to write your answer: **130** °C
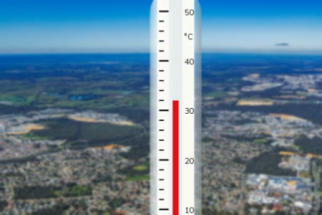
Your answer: **32** °C
